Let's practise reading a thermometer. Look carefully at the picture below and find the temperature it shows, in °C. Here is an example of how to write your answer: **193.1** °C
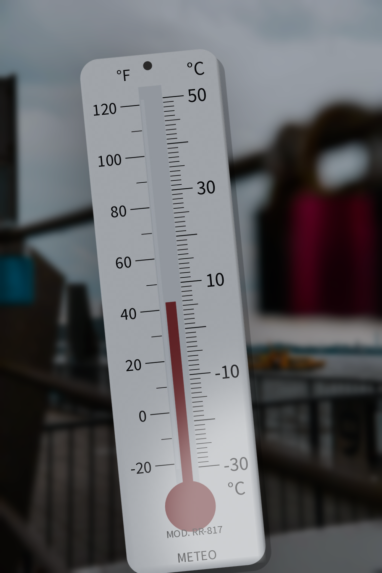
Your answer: **6** °C
